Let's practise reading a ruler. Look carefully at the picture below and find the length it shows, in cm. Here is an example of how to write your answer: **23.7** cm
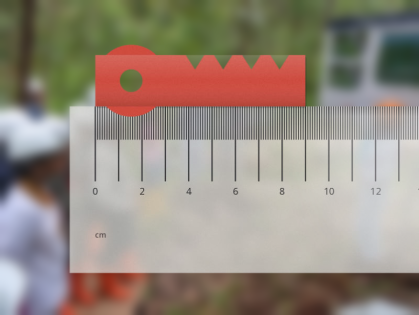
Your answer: **9** cm
